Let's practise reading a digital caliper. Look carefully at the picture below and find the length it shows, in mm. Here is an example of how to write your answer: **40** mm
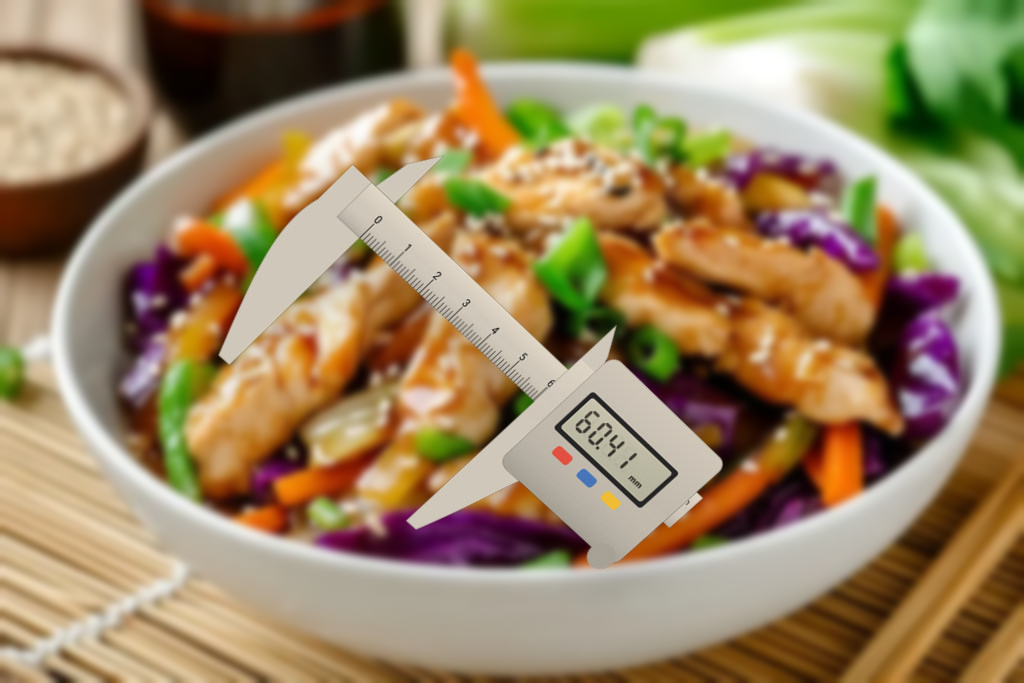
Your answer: **60.41** mm
